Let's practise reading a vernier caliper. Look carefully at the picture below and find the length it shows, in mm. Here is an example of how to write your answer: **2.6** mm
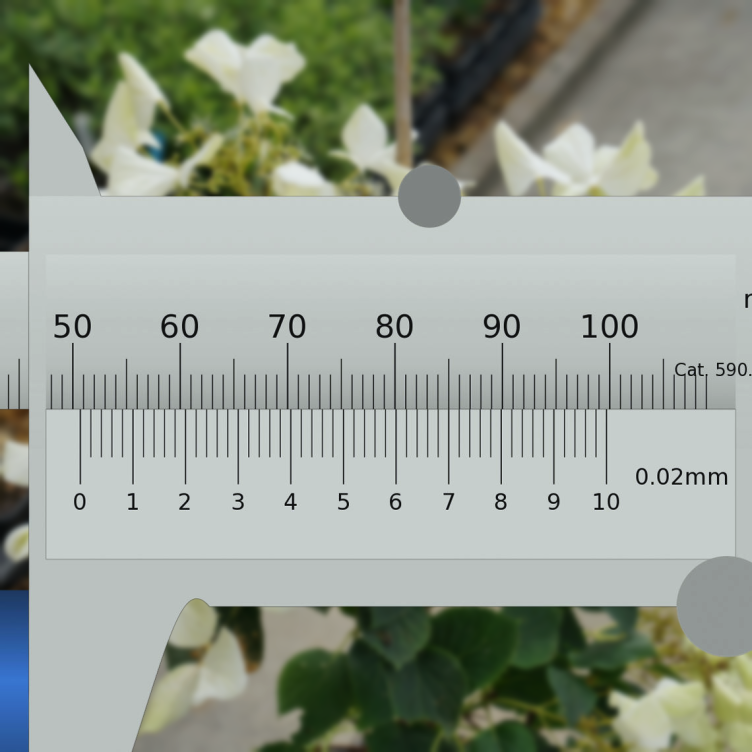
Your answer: **50.7** mm
